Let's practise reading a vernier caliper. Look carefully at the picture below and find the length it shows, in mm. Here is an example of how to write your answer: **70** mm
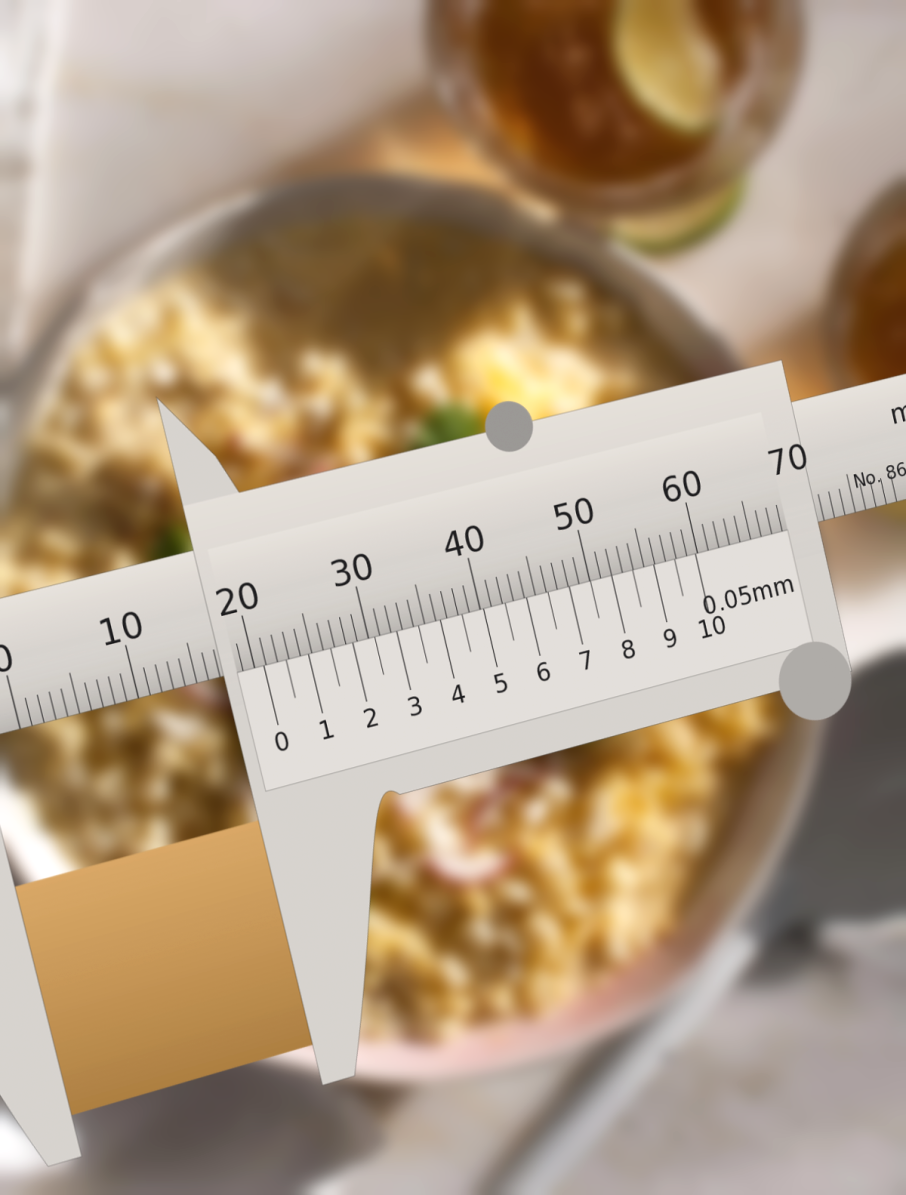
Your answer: **20.8** mm
